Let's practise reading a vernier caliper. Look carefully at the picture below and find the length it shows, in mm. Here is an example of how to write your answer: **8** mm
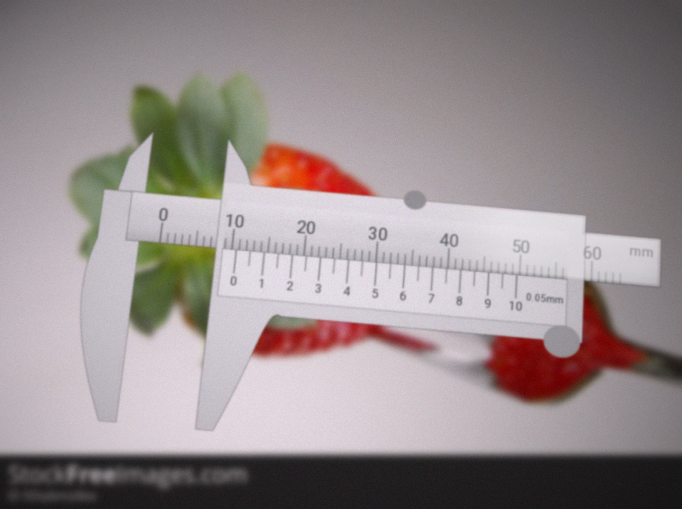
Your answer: **10.6** mm
